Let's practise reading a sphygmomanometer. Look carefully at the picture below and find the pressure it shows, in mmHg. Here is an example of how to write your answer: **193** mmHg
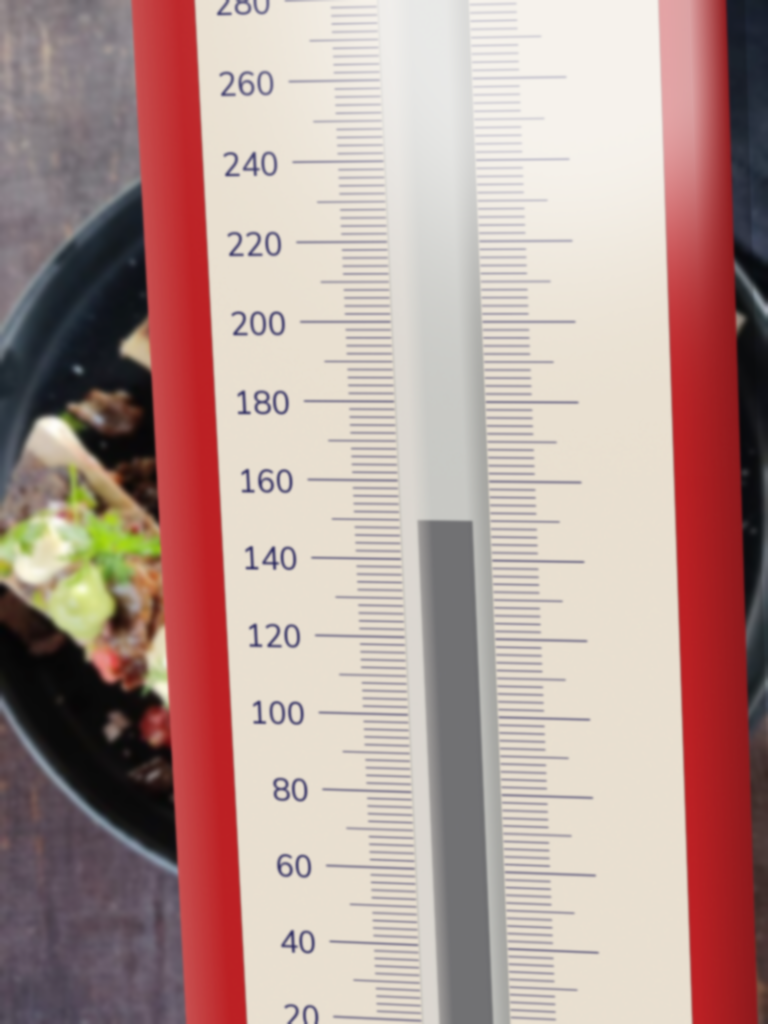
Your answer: **150** mmHg
